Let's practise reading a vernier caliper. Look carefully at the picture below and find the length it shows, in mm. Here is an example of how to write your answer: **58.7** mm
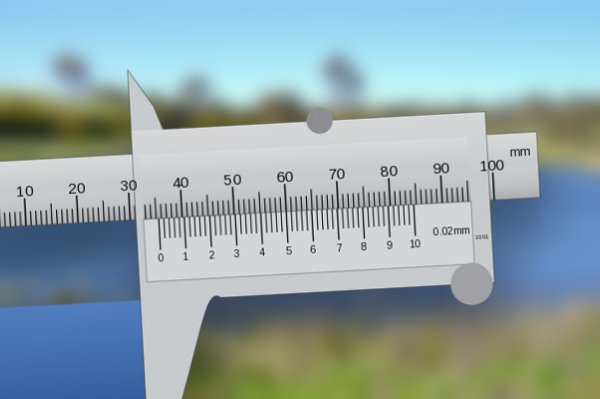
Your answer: **35.5** mm
